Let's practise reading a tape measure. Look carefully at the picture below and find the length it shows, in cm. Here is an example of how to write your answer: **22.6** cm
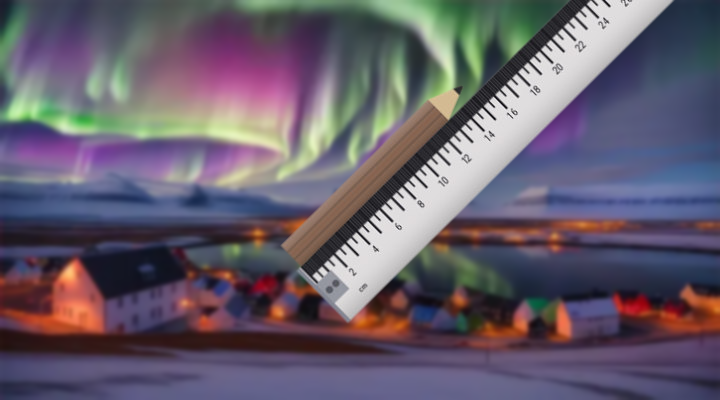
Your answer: **15** cm
